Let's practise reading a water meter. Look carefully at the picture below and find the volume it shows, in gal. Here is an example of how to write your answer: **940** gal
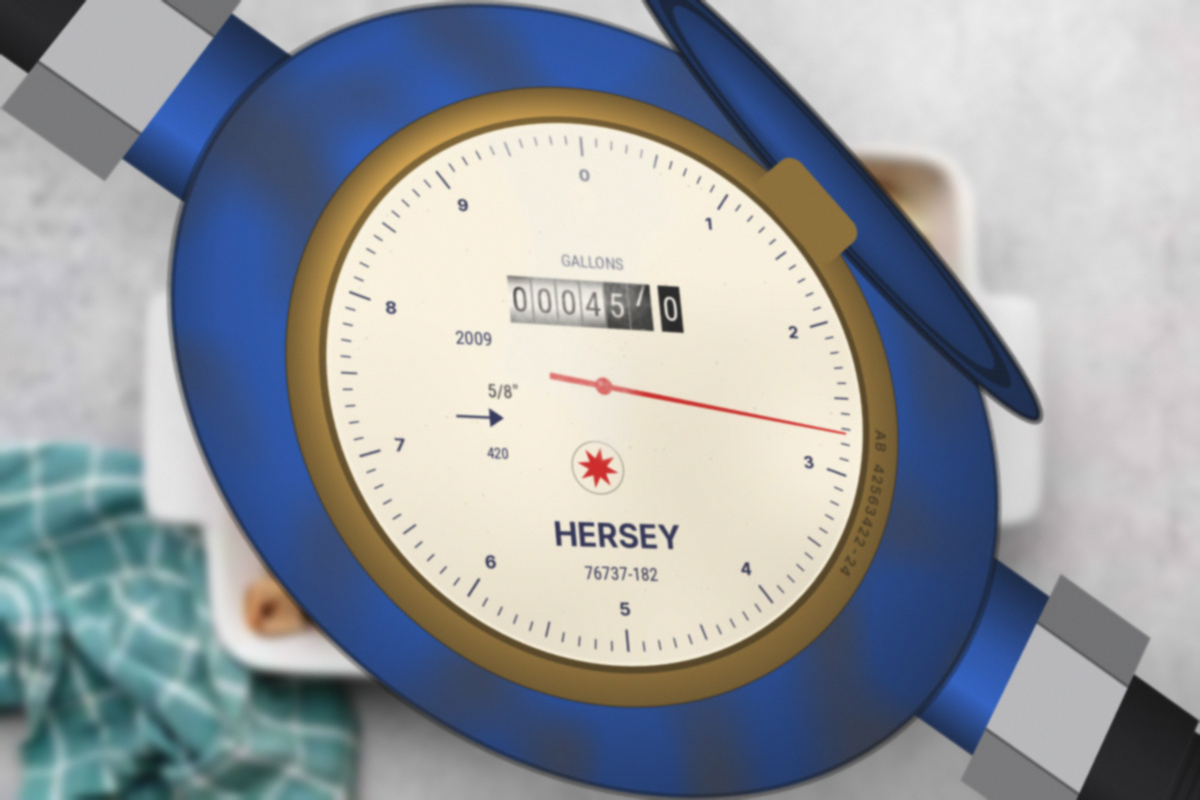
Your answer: **4572.7** gal
